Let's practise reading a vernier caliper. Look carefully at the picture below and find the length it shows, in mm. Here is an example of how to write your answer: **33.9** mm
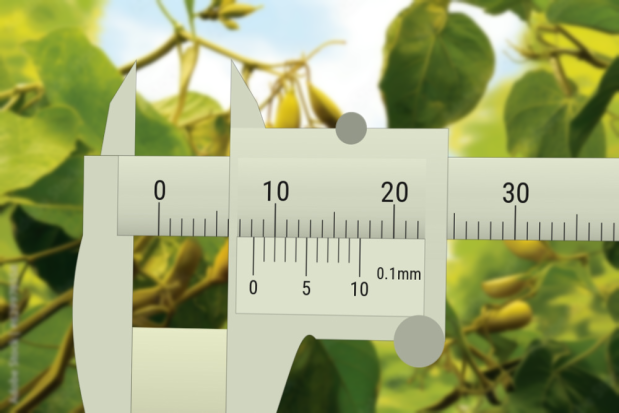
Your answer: **8.2** mm
